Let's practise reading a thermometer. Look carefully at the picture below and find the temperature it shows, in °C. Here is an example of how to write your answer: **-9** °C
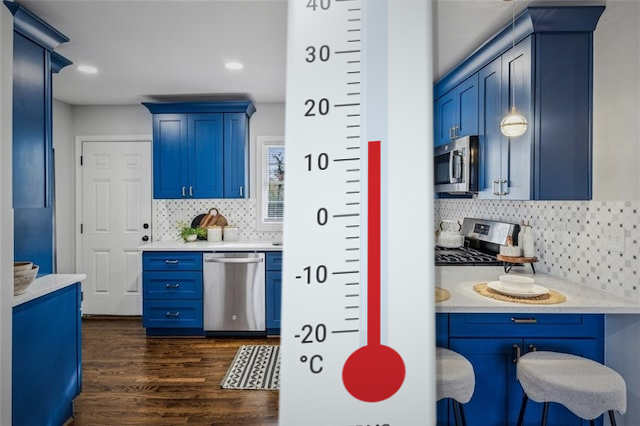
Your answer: **13** °C
